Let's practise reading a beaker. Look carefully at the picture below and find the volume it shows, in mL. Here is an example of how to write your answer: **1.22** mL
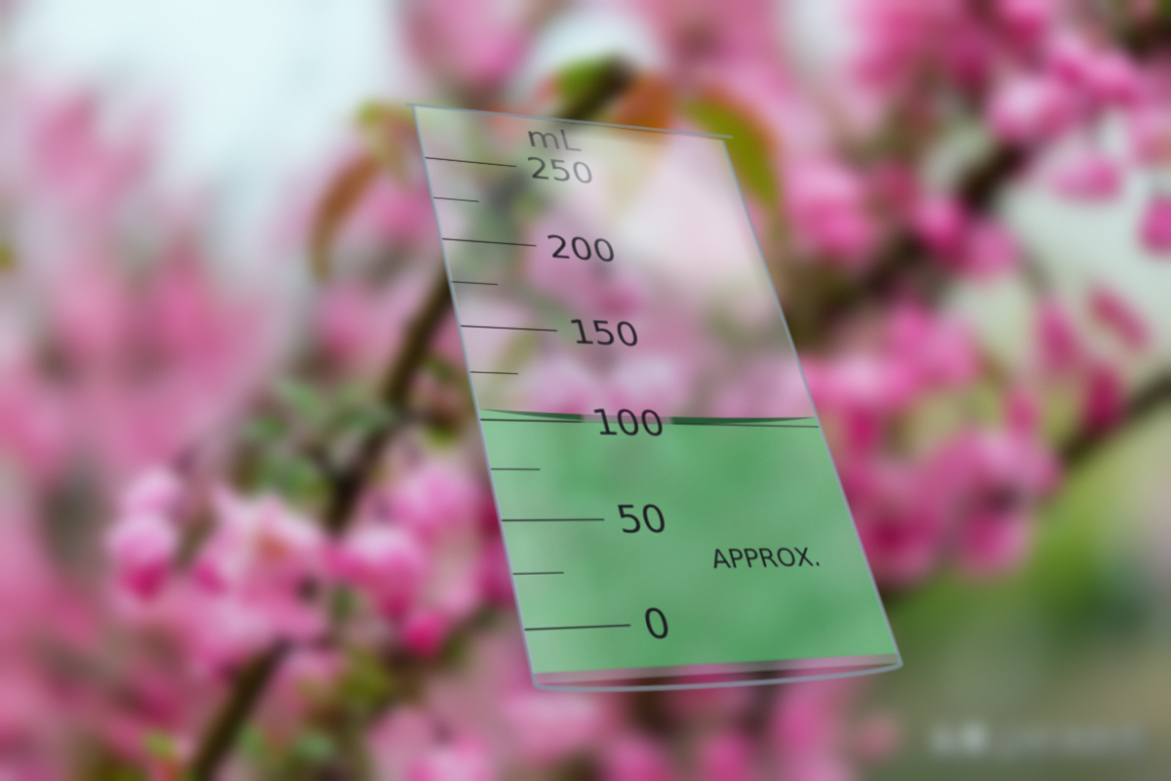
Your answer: **100** mL
